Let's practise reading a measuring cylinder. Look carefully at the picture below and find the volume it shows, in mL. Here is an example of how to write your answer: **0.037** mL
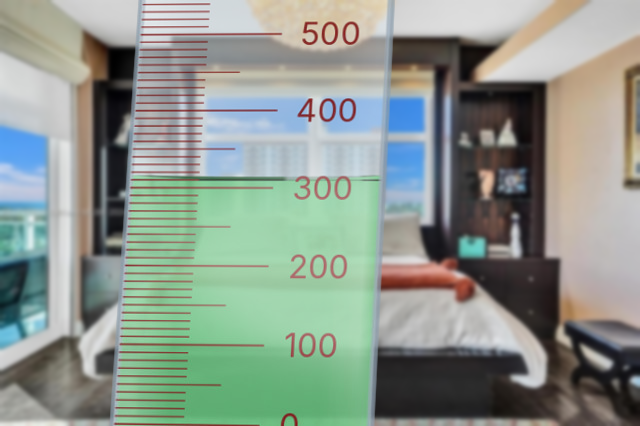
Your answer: **310** mL
